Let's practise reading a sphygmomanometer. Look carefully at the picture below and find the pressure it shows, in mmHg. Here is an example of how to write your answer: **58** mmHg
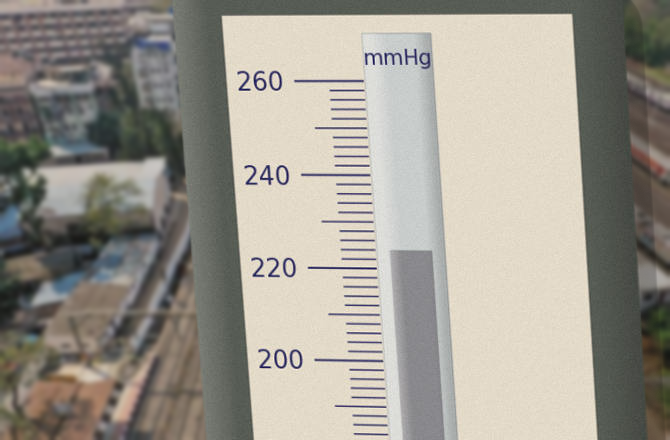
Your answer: **224** mmHg
